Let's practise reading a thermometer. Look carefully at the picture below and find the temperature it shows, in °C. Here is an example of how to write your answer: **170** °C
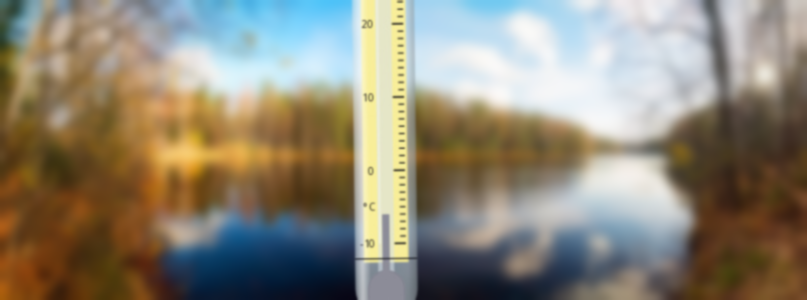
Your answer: **-6** °C
